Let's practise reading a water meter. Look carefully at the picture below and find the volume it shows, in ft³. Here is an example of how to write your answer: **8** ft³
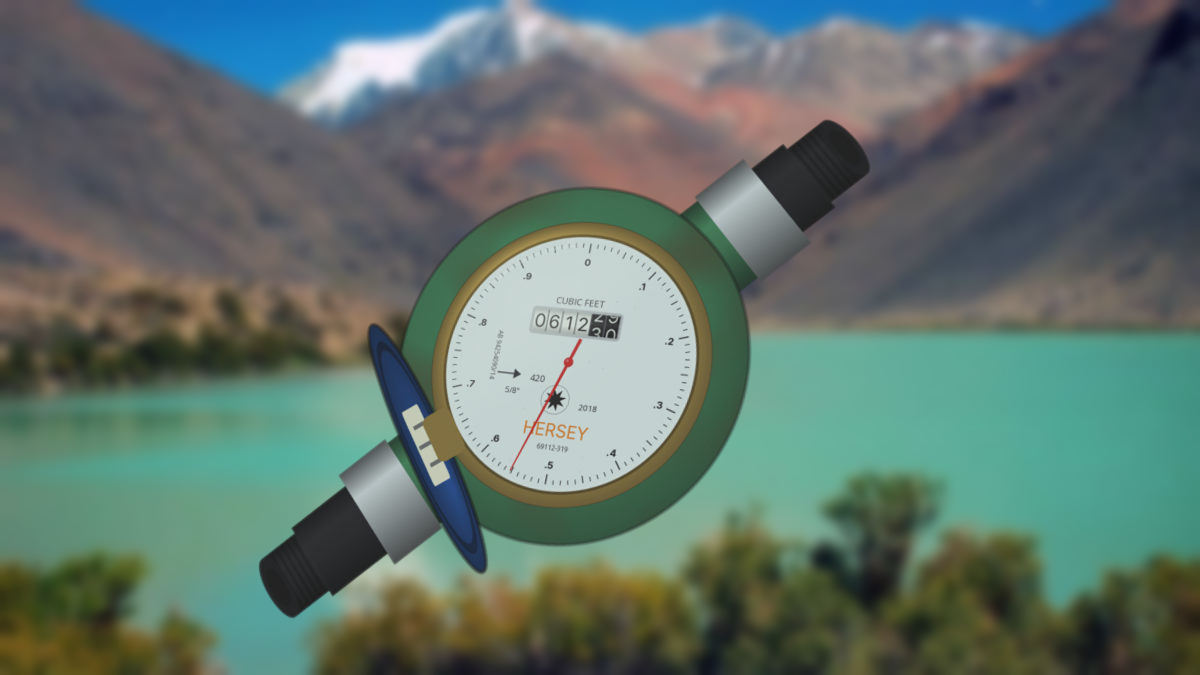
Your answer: **61229.55** ft³
